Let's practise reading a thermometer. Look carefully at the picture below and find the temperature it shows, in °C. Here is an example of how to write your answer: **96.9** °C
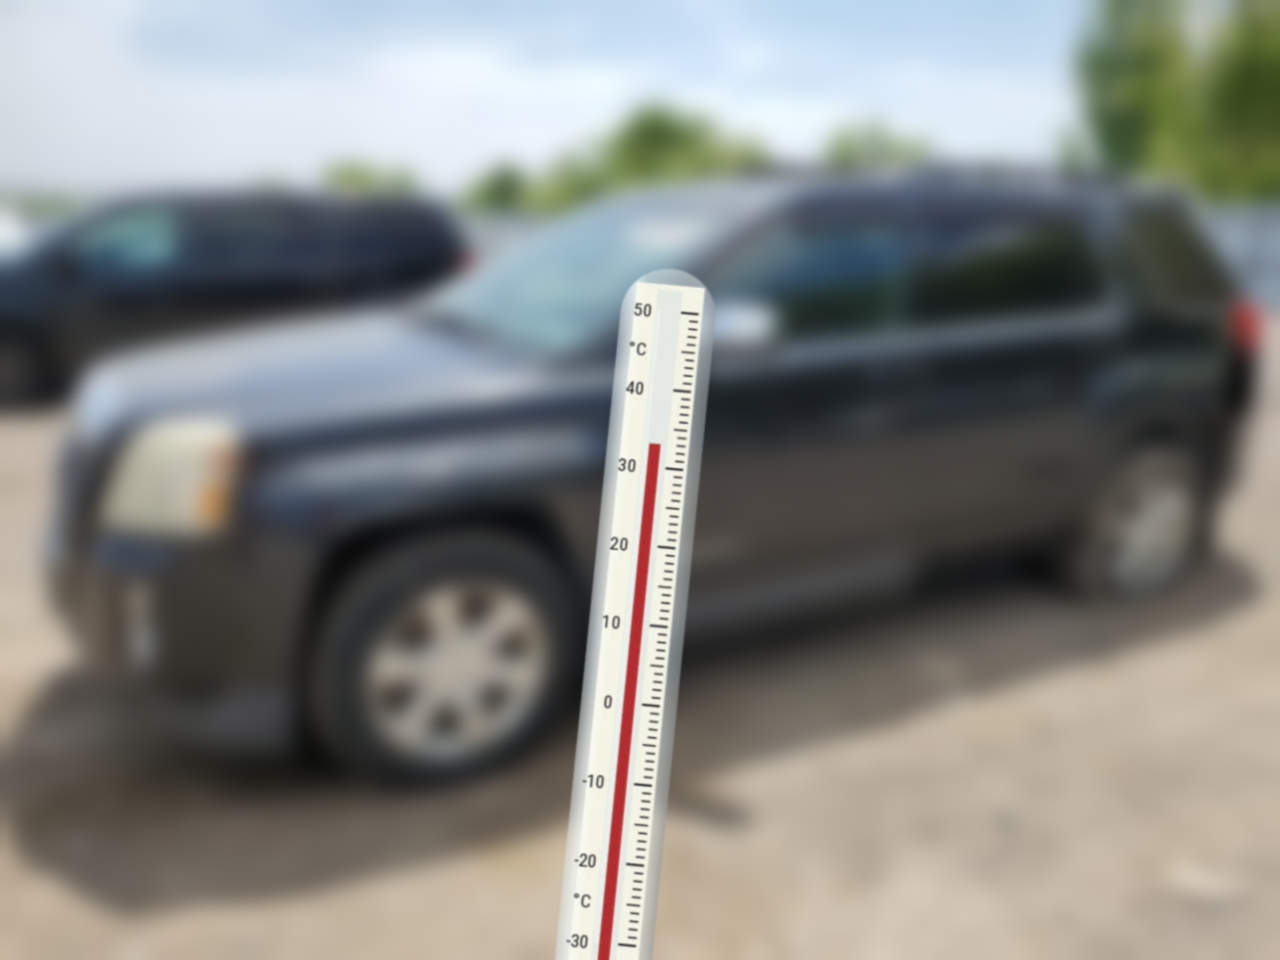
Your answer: **33** °C
